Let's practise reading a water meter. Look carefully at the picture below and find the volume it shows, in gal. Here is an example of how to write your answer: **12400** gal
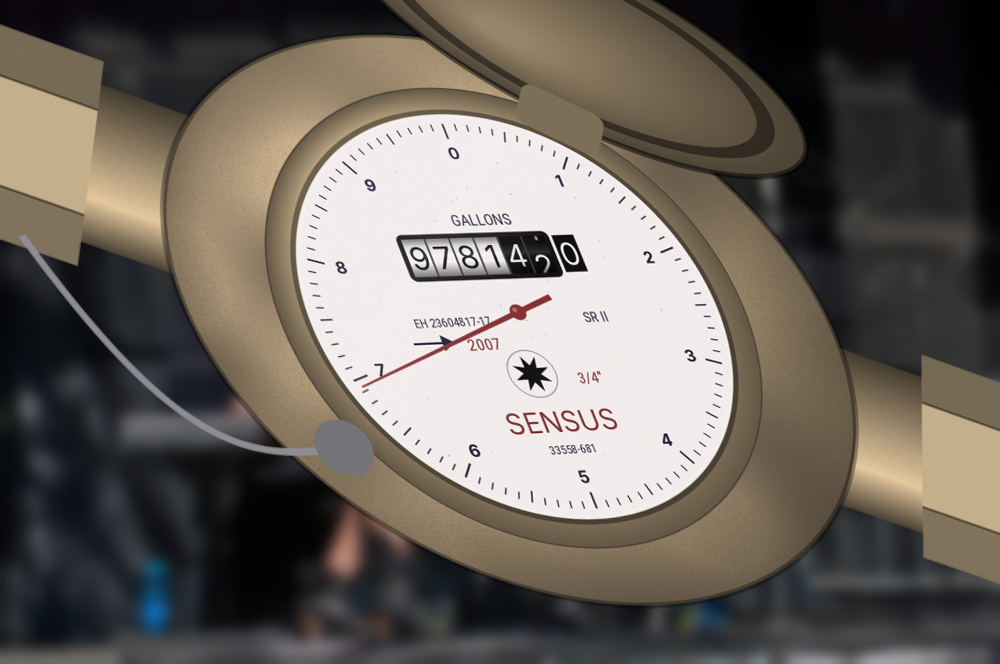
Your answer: **9781416.9** gal
